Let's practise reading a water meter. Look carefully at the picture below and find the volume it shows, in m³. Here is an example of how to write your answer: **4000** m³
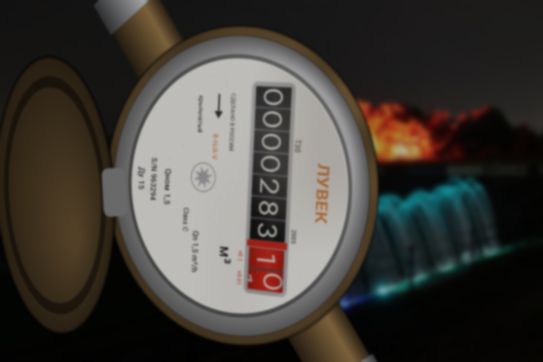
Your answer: **283.10** m³
